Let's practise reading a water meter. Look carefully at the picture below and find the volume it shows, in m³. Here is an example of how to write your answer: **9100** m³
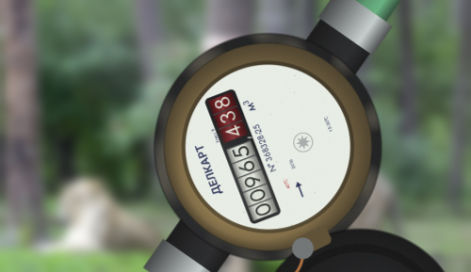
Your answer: **965.438** m³
